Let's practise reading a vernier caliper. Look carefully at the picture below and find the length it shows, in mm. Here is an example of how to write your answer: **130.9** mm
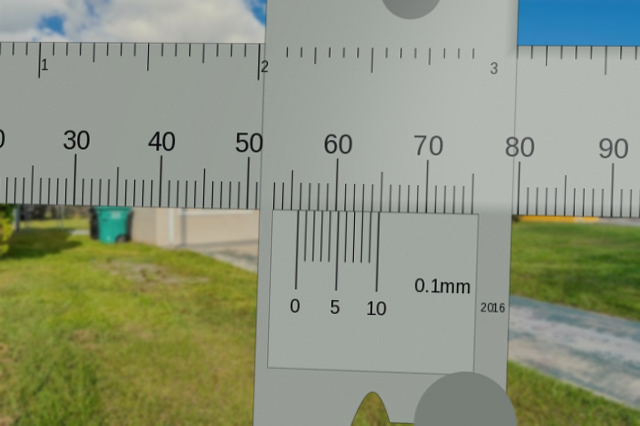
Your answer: **55.8** mm
